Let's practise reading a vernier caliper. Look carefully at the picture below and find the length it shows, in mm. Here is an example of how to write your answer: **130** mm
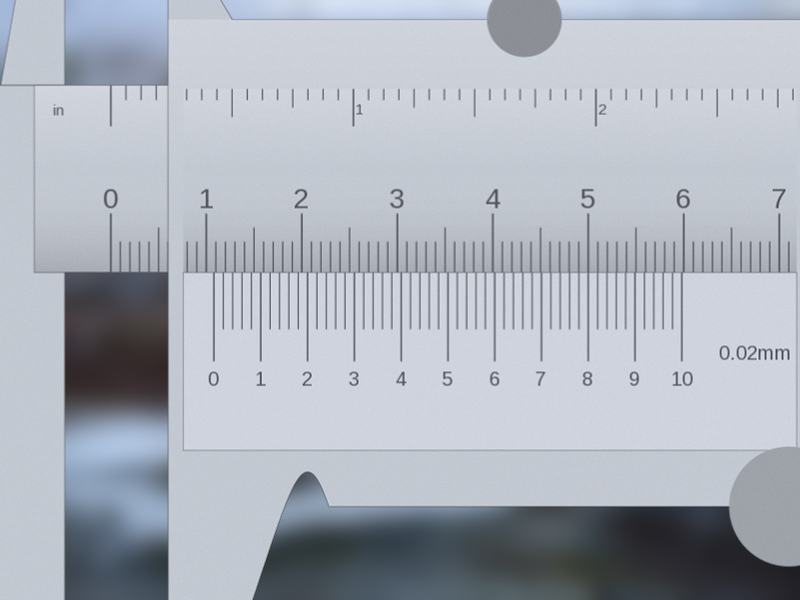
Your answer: **10.8** mm
